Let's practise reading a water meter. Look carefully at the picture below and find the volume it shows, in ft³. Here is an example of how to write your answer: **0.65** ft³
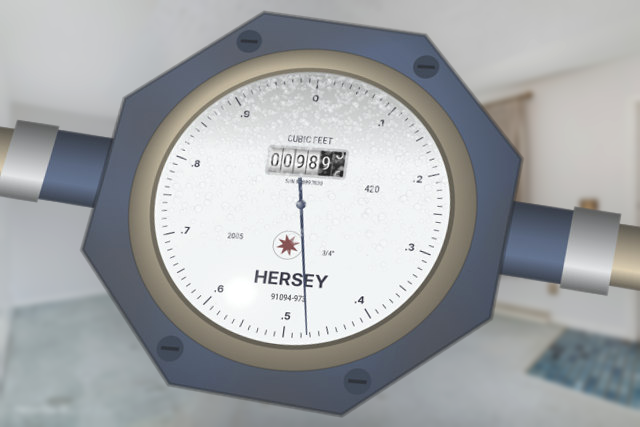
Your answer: **9895.47** ft³
